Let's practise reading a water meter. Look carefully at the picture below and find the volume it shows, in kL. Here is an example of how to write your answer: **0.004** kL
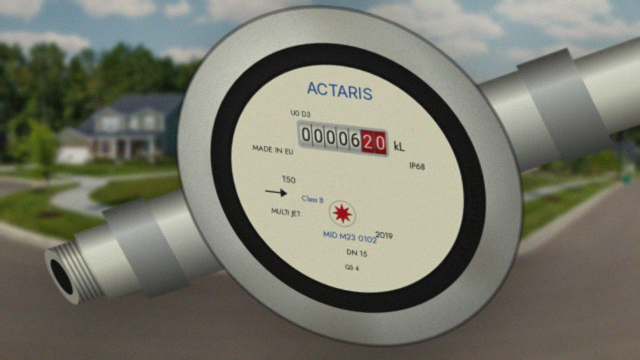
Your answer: **6.20** kL
